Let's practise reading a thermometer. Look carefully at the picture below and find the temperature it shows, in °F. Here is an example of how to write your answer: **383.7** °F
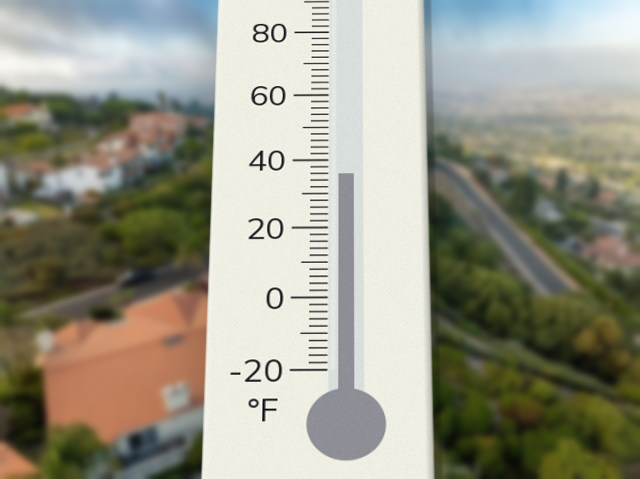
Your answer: **36** °F
